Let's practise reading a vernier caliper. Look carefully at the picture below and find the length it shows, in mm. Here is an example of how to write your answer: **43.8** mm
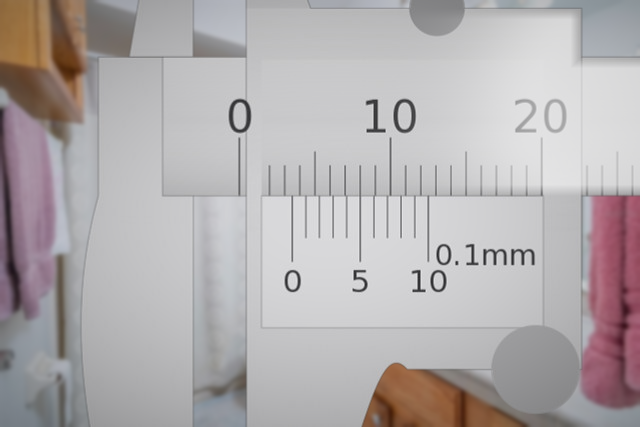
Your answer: **3.5** mm
